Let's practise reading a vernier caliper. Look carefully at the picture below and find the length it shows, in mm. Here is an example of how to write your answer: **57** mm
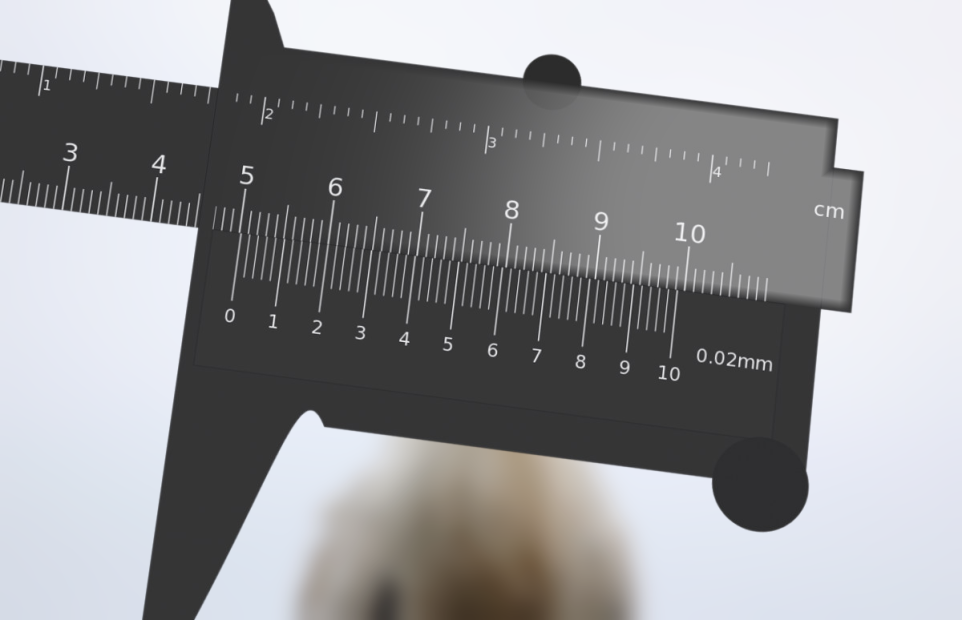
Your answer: **50.2** mm
